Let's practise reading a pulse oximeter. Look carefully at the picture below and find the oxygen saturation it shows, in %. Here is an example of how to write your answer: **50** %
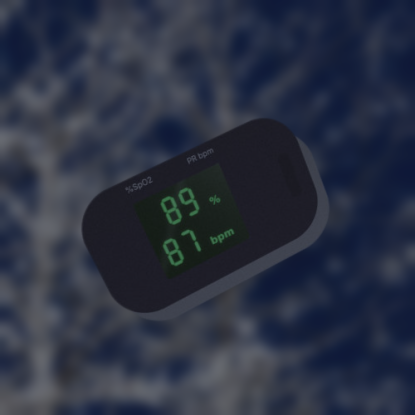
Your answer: **89** %
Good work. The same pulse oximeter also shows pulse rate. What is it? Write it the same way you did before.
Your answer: **87** bpm
